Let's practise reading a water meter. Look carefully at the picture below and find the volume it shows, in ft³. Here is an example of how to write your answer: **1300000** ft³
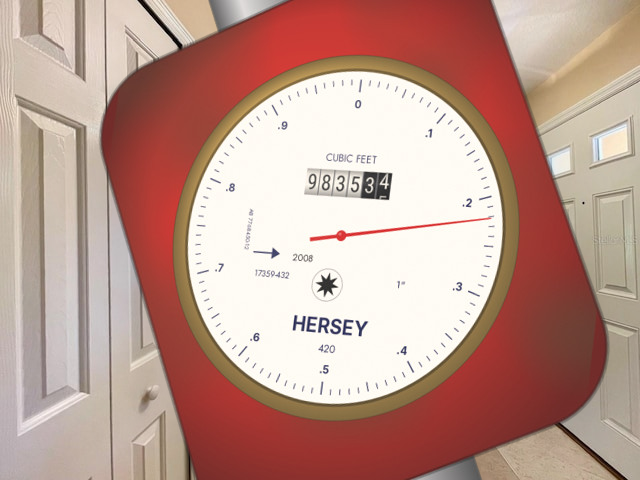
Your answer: **983534.22** ft³
